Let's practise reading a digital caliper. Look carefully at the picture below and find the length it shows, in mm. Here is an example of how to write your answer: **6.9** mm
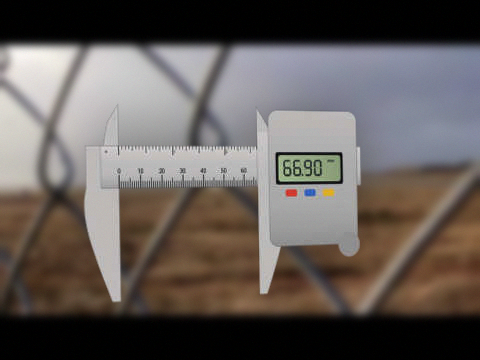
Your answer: **66.90** mm
